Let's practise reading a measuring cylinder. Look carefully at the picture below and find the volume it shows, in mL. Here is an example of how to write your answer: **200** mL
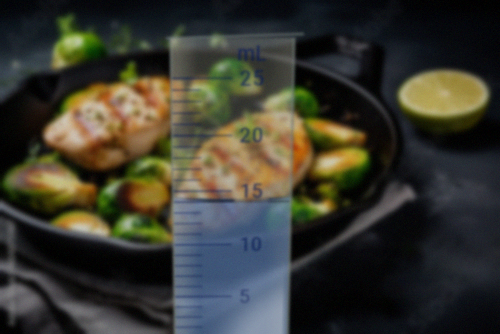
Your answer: **14** mL
